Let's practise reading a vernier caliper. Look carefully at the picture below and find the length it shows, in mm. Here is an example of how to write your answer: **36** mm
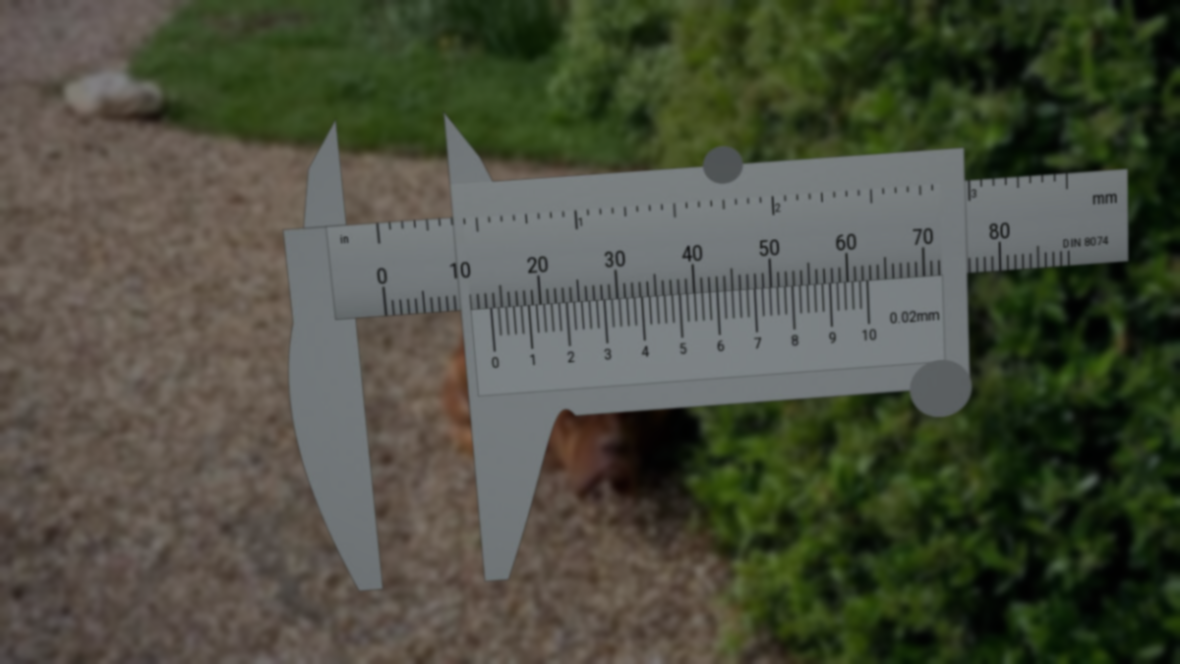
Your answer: **13.6** mm
